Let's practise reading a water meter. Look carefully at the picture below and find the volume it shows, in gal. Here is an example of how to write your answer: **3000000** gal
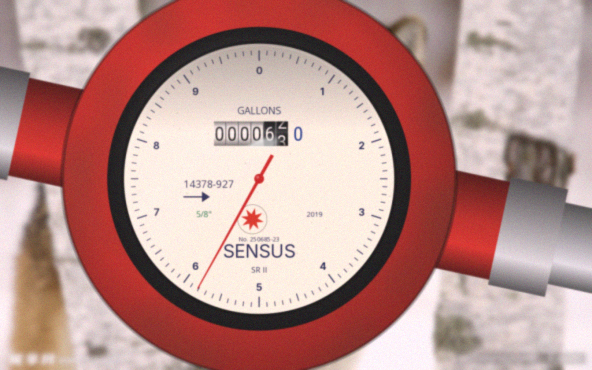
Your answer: **625.8** gal
